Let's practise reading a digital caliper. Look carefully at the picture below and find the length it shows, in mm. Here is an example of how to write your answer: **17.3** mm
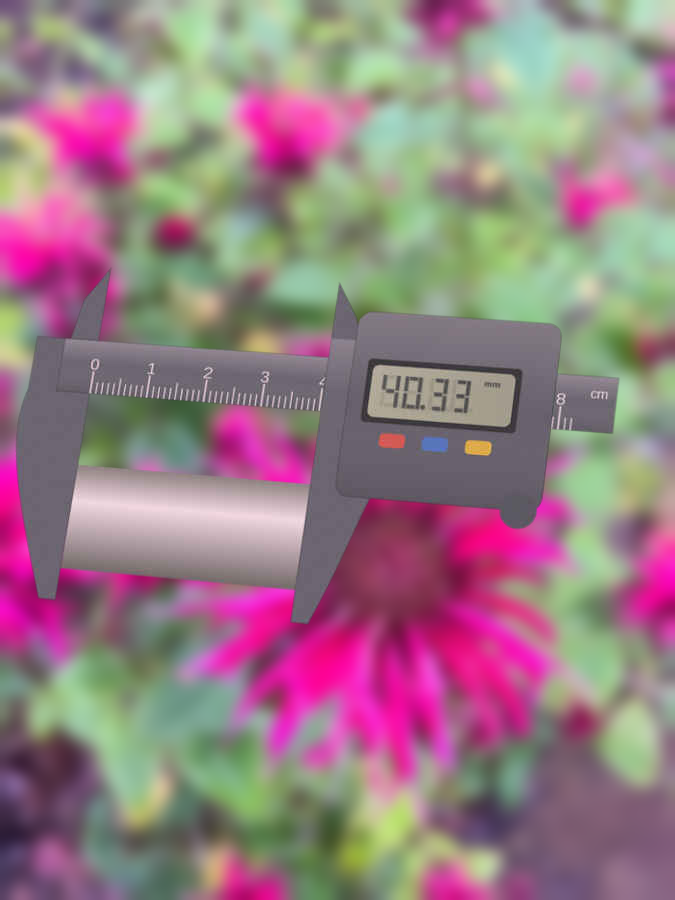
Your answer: **40.33** mm
